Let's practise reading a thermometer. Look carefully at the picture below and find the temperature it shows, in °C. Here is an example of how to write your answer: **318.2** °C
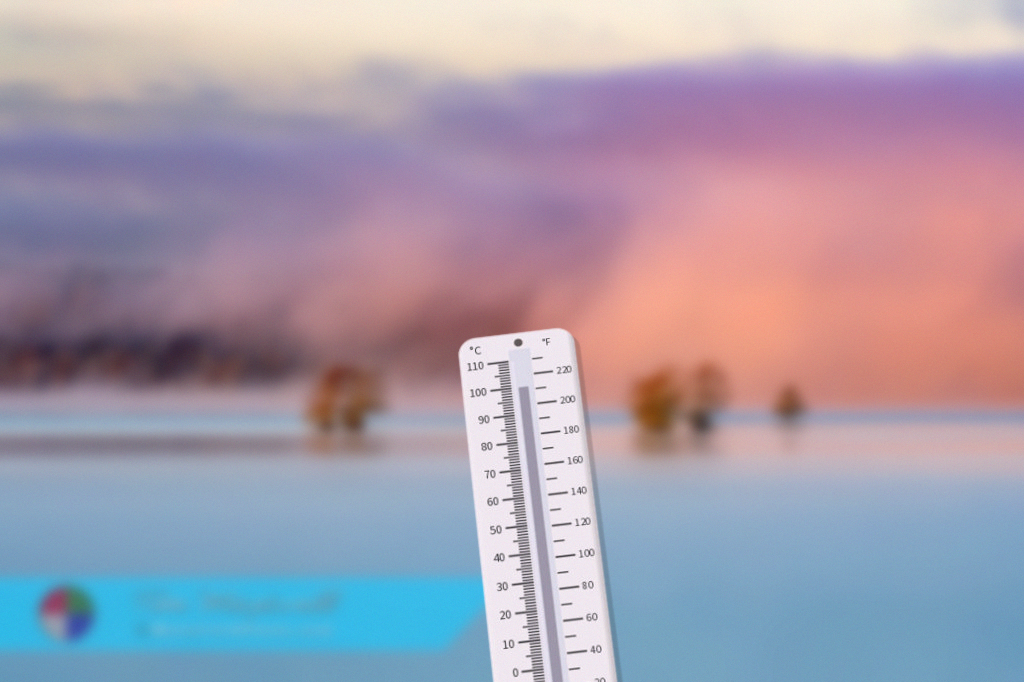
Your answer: **100** °C
